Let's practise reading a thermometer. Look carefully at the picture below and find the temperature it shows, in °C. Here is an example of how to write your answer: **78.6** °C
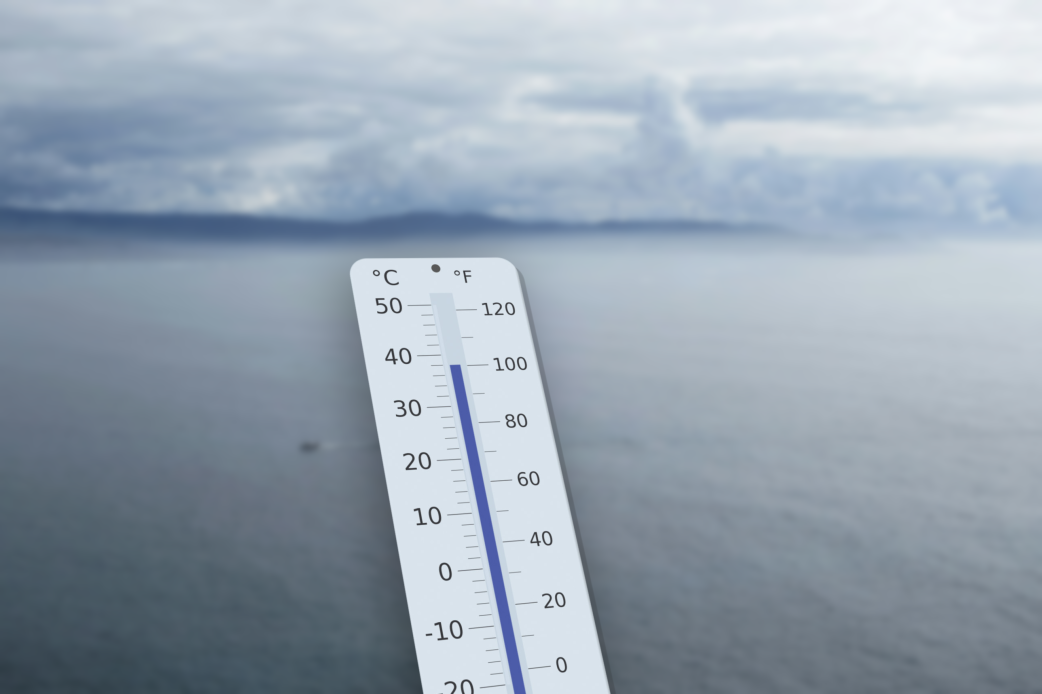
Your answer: **38** °C
